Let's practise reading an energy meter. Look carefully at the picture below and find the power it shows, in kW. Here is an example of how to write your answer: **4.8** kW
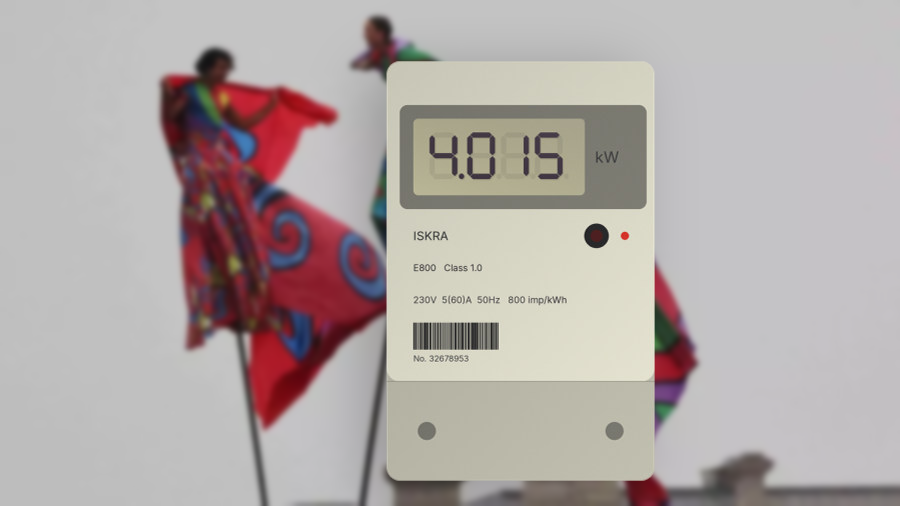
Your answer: **4.015** kW
